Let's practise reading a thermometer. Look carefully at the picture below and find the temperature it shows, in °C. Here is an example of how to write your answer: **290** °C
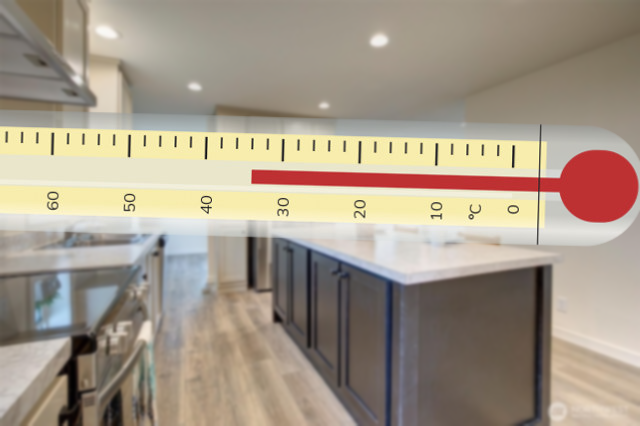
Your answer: **34** °C
